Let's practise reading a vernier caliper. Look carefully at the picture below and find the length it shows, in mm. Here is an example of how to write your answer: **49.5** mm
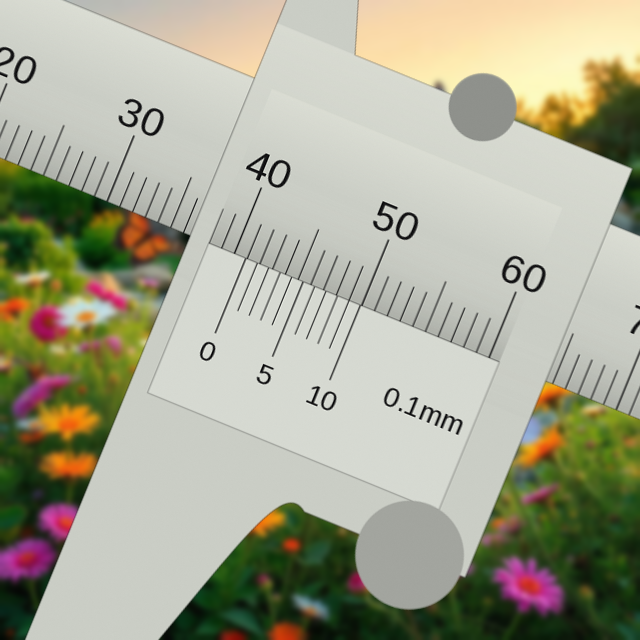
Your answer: **40.9** mm
